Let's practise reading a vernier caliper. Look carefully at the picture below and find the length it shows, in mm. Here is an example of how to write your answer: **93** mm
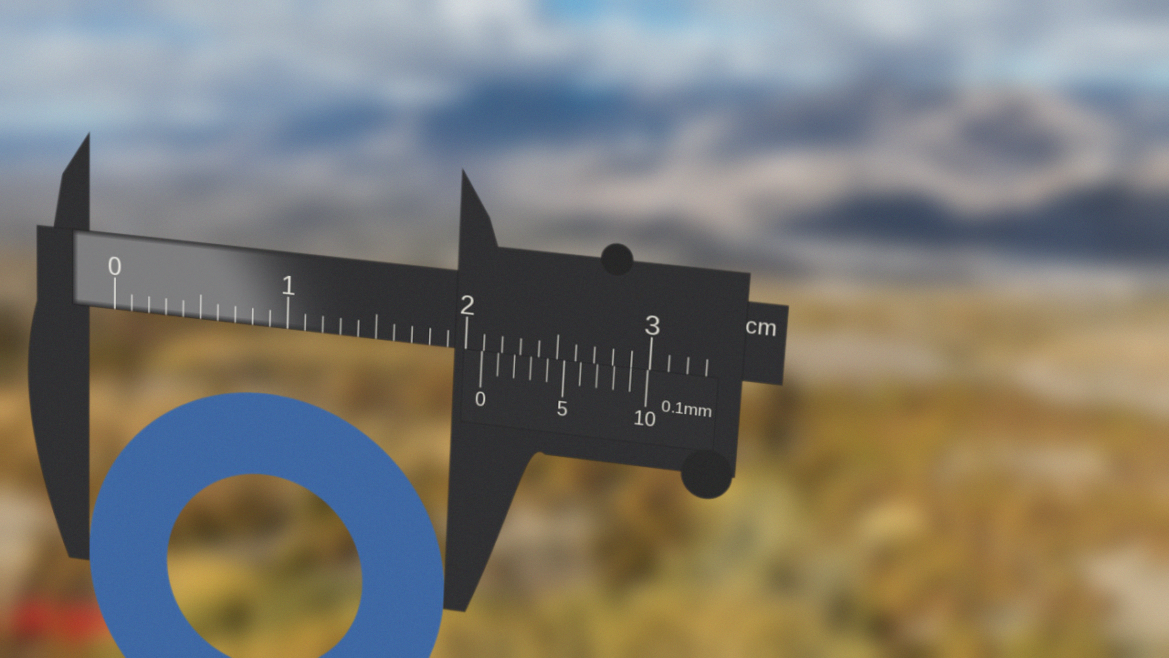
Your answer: **20.9** mm
